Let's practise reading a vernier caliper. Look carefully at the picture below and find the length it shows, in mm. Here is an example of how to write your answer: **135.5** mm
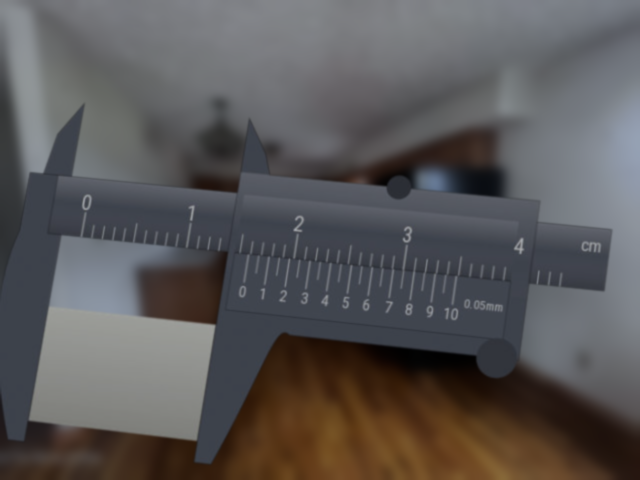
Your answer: **15.8** mm
